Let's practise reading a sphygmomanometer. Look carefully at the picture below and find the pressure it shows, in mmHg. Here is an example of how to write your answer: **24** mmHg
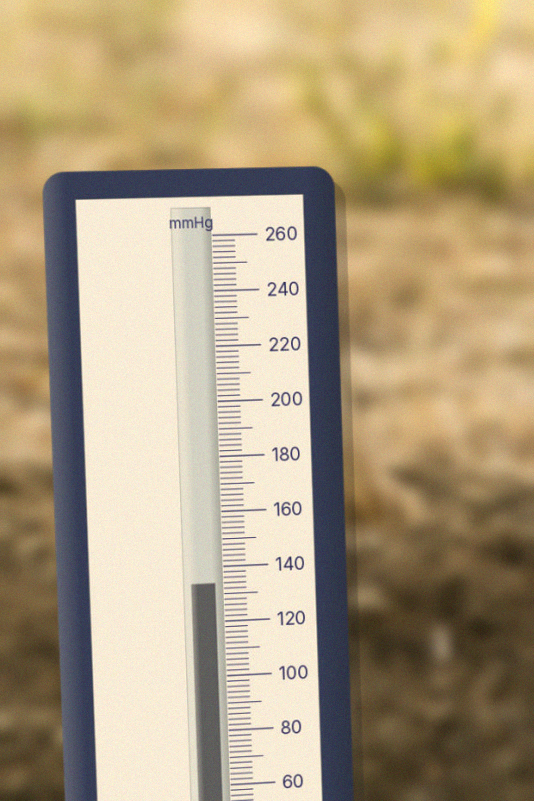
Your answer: **134** mmHg
